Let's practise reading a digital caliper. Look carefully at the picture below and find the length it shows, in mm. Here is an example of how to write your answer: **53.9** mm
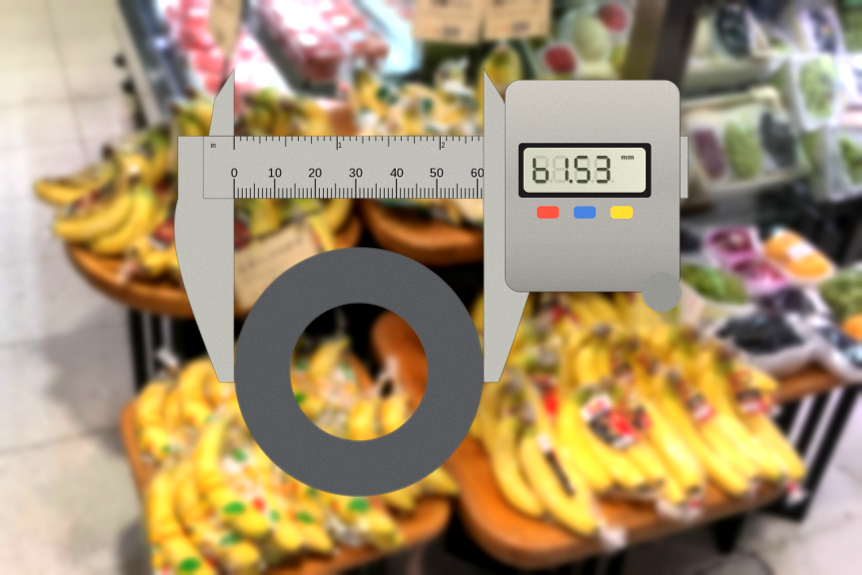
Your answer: **61.53** mm
